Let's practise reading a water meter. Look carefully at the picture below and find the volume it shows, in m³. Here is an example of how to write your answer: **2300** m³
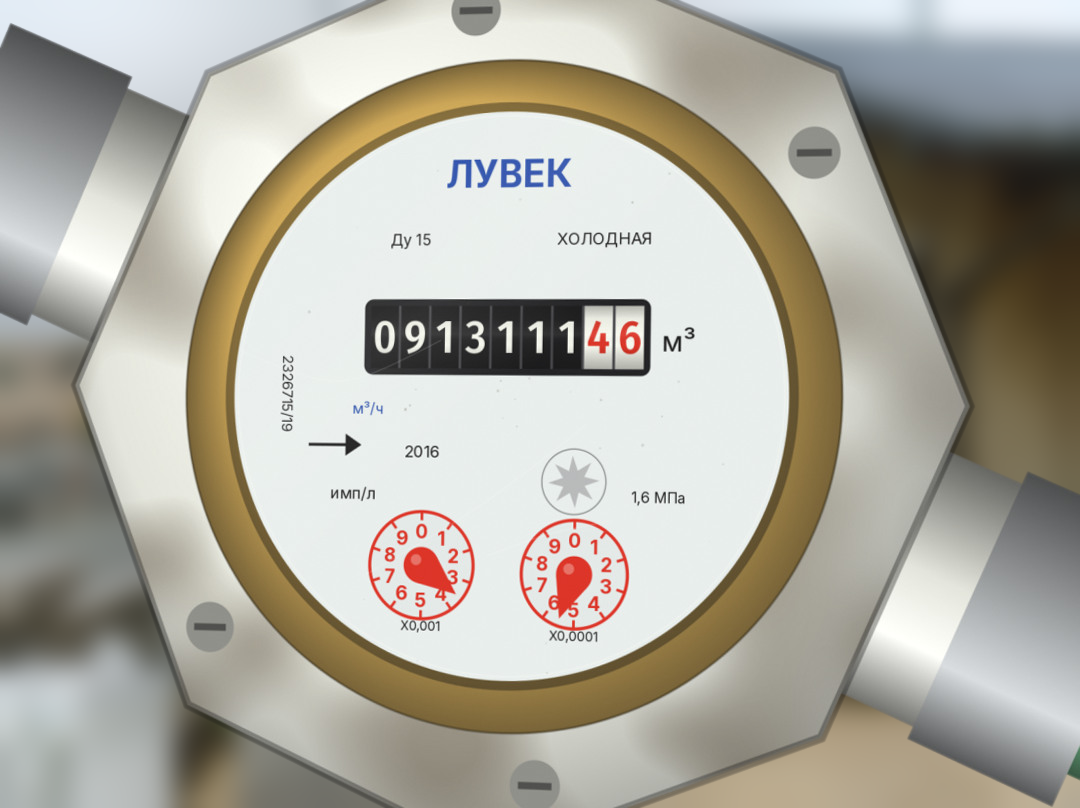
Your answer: **913111.4635** m³
